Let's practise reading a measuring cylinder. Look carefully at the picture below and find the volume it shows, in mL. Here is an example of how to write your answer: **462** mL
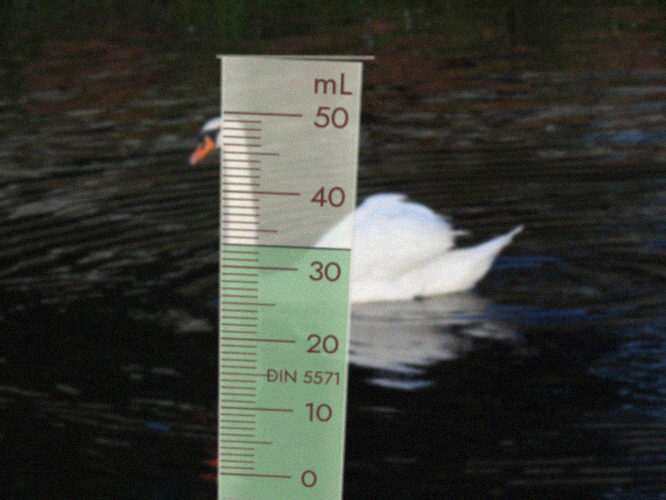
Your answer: **33** mL
